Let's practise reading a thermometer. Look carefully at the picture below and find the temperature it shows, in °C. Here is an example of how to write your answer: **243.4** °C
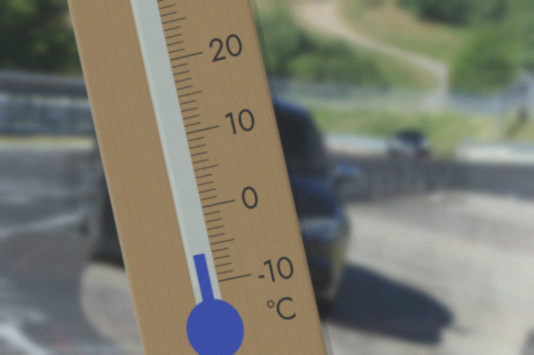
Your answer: **-6** °C
